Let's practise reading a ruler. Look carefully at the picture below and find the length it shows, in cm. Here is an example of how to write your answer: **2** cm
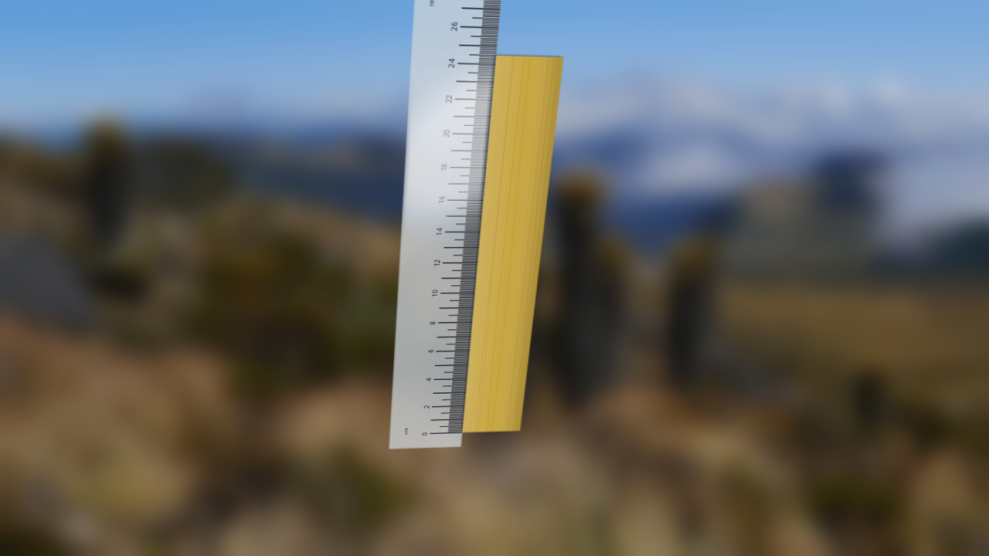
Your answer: **24.5** cm
